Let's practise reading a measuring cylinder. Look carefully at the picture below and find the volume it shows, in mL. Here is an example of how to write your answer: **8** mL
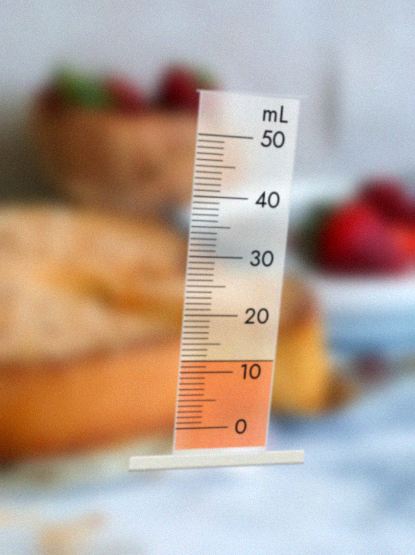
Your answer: **12** mL
